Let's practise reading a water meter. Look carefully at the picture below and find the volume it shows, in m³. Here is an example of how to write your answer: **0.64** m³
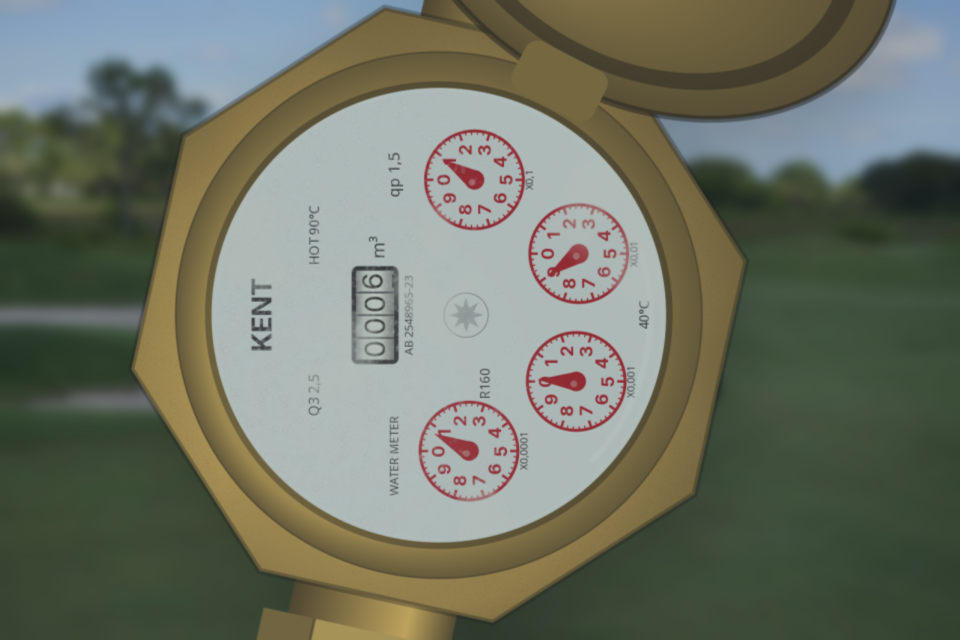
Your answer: **6.0900** m³
